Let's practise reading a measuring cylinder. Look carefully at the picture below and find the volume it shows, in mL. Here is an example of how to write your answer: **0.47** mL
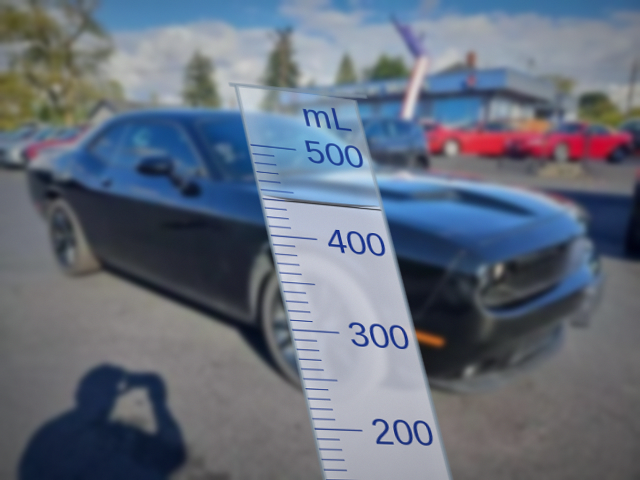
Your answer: **440** mL
